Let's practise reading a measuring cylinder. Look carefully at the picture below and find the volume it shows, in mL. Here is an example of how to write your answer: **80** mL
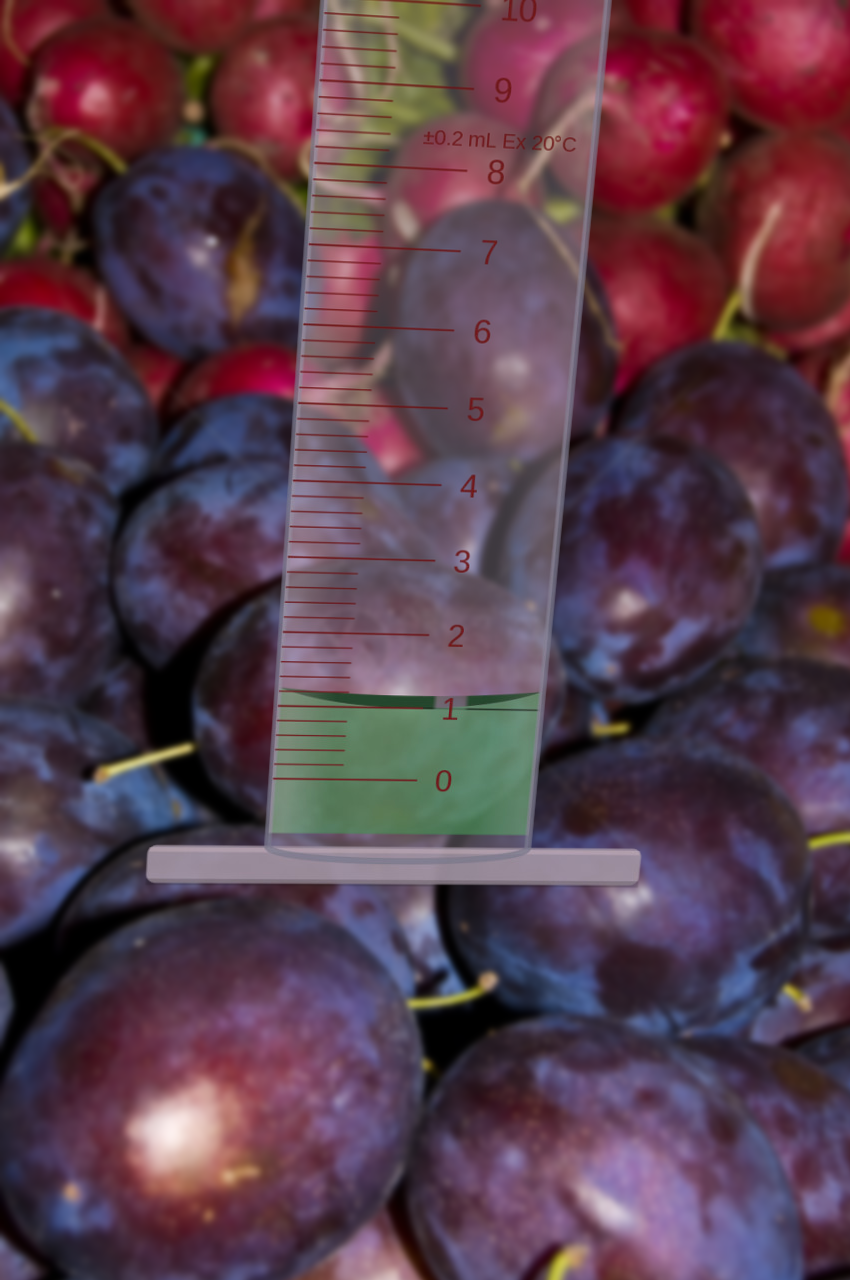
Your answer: **1** mL
